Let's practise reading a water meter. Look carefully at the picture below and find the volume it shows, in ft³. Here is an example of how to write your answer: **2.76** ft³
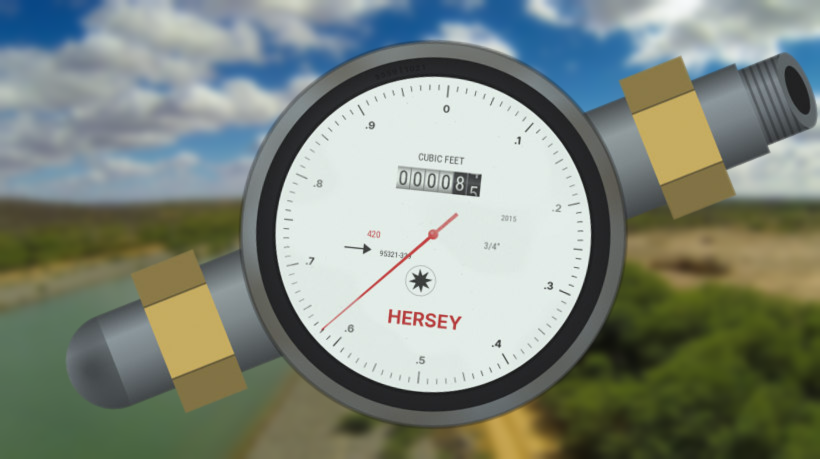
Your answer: **84.62** ft³
